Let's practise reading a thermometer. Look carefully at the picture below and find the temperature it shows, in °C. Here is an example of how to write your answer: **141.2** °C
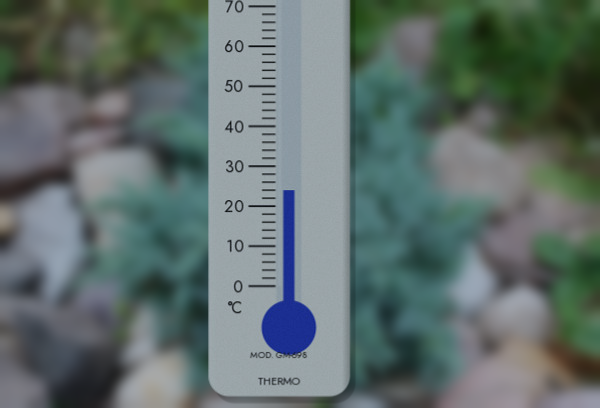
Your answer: **24** °C
